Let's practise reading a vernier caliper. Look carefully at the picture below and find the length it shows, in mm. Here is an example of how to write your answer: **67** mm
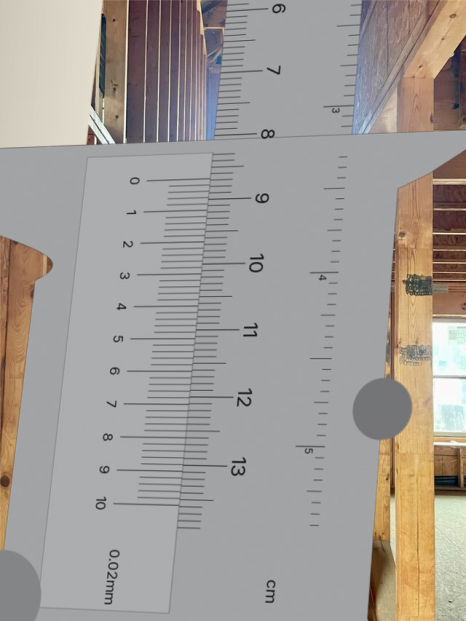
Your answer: **86.8** mm
